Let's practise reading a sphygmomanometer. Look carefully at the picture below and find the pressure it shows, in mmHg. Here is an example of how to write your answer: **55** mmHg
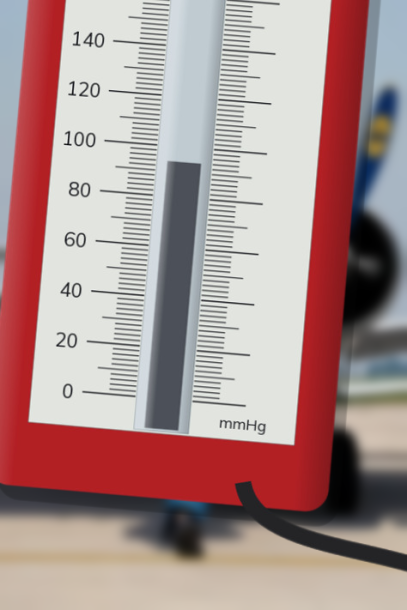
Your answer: **94** mmHg
